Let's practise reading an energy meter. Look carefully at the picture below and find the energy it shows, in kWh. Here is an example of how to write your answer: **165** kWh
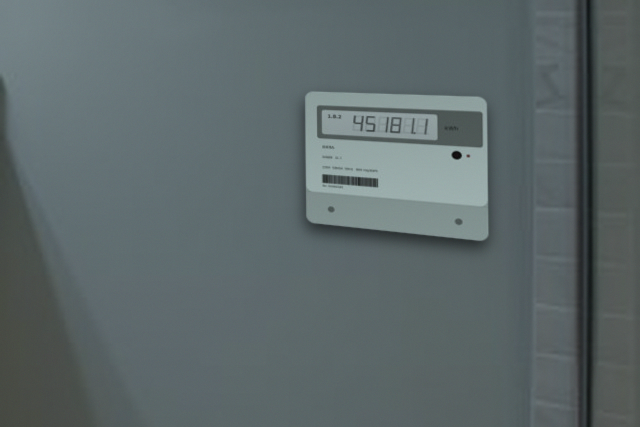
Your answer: **45181.1** kWh
